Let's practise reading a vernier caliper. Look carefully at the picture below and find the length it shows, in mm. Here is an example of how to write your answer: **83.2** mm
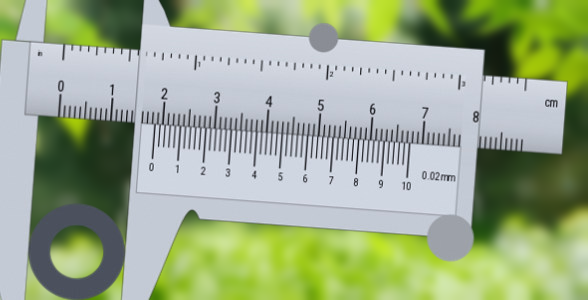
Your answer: **18.5** mm
